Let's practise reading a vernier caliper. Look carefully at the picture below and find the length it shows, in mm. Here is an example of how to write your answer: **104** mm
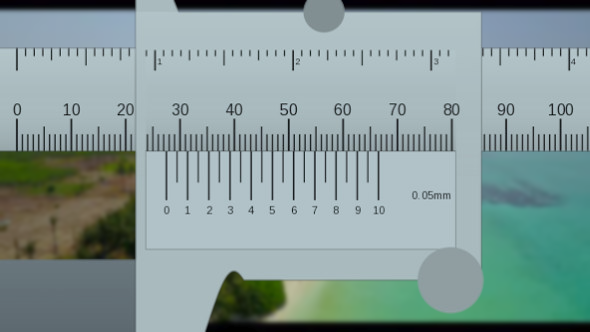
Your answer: **27.5** mm
